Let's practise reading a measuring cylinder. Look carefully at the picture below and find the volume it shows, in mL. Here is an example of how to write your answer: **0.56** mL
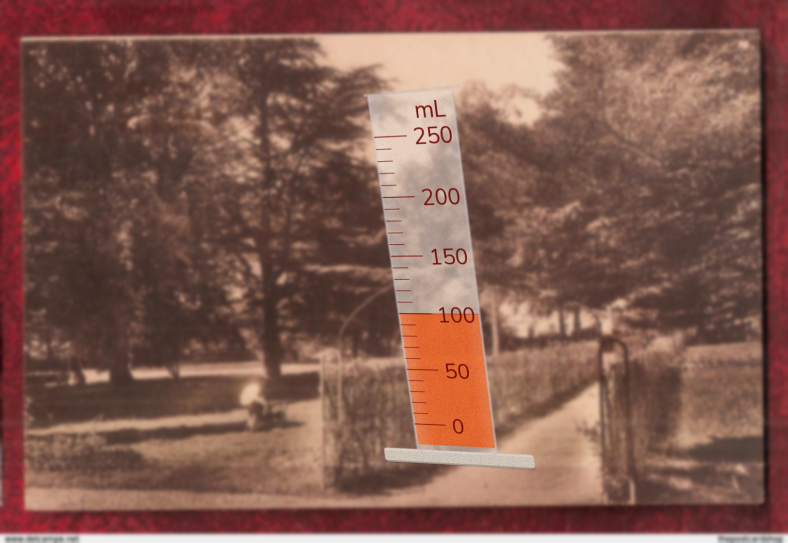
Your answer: **100** mL
